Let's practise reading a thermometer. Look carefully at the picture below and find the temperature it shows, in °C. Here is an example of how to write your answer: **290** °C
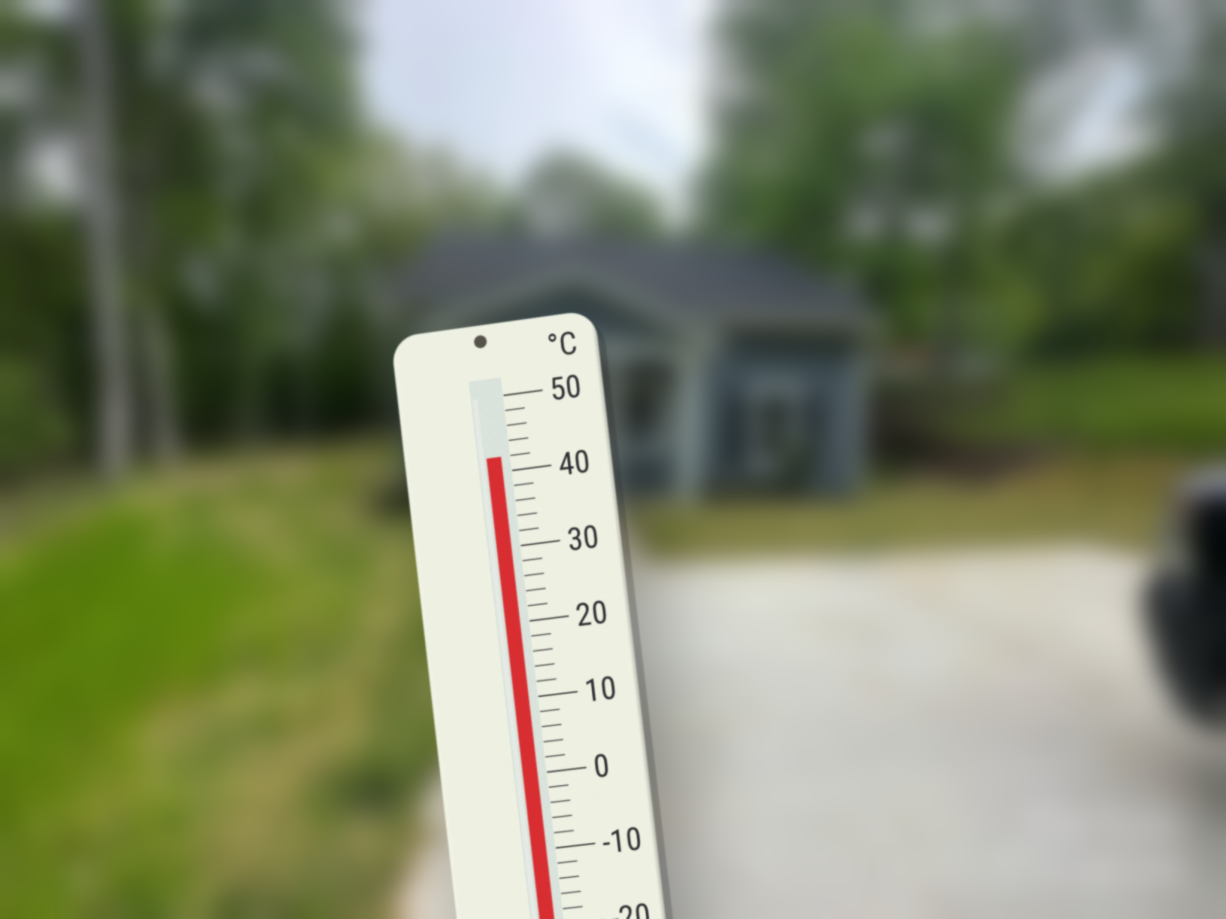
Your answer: **42** °C
